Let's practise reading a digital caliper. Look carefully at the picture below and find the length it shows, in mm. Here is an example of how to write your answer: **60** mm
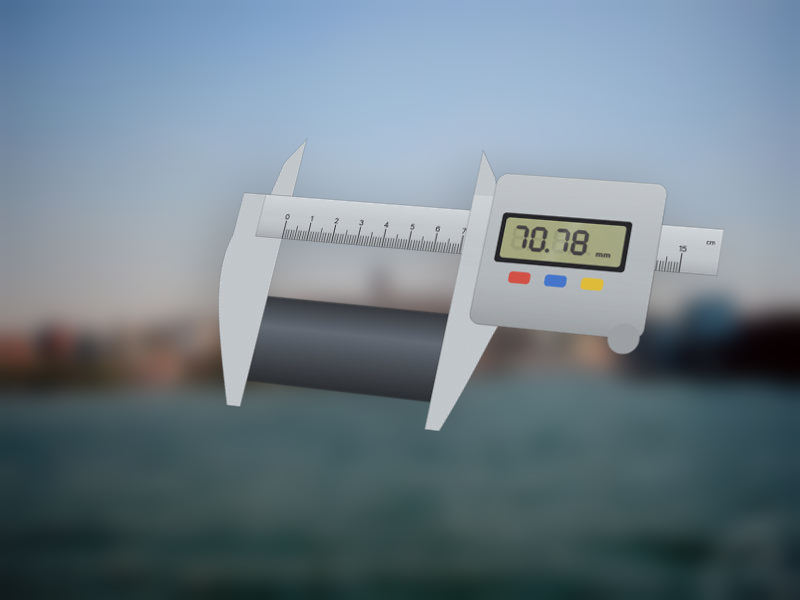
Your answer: **70.78** mm
